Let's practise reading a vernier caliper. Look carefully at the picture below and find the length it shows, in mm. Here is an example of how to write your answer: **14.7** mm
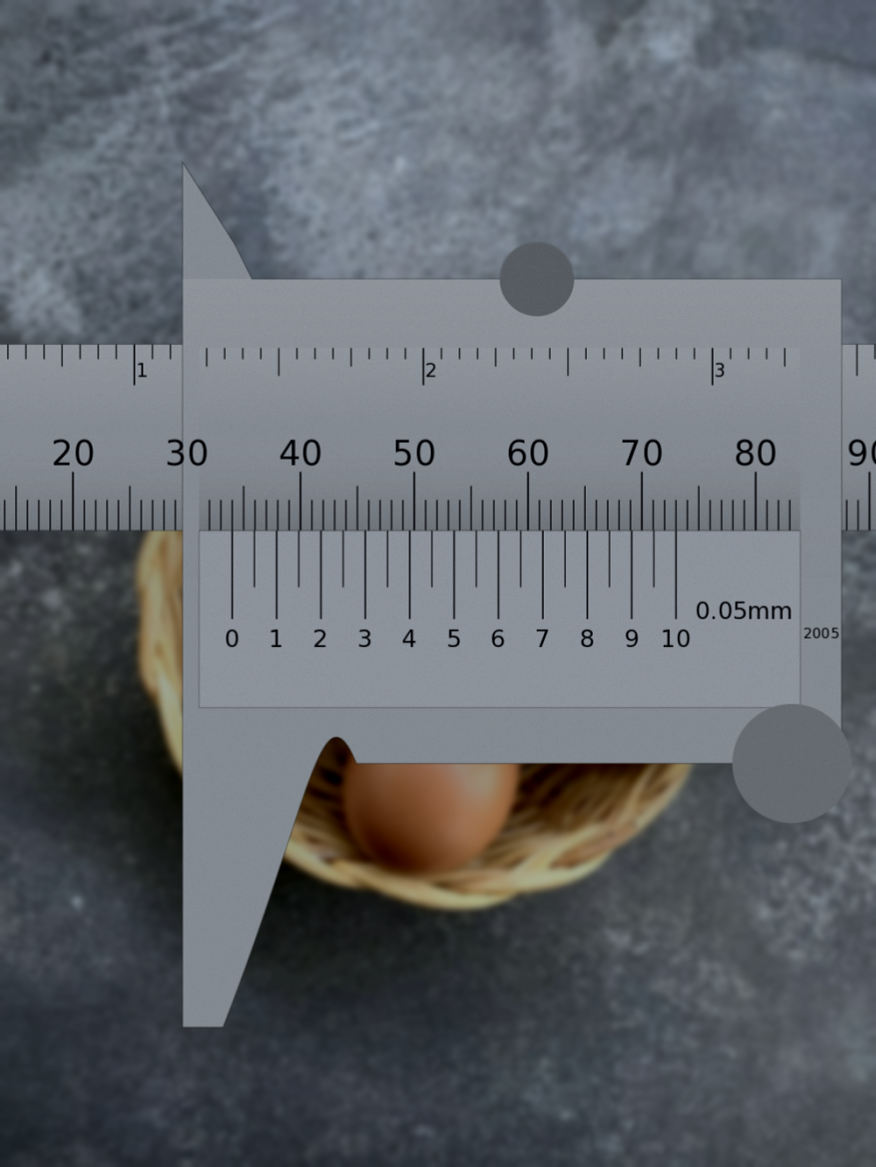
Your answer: **34.0** mm
